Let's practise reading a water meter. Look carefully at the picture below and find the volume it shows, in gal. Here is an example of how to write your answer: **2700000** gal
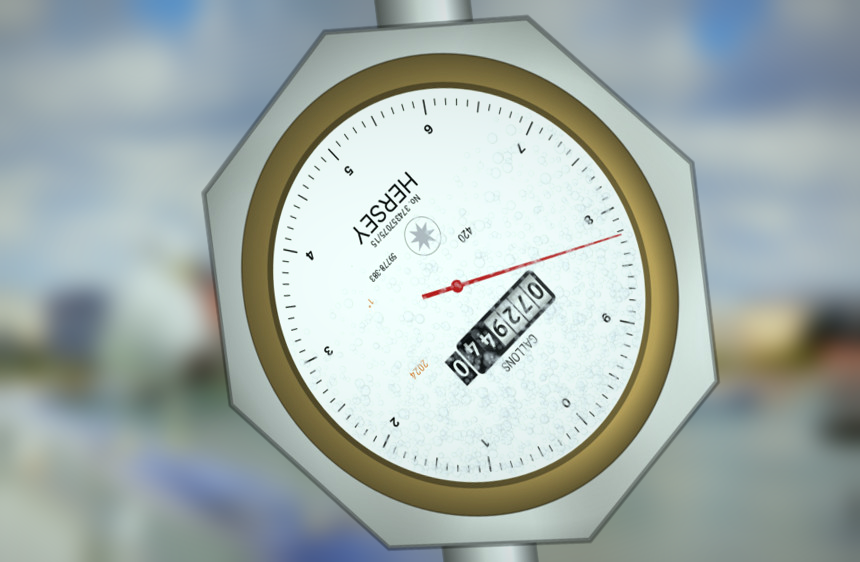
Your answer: **729438.2** gal
